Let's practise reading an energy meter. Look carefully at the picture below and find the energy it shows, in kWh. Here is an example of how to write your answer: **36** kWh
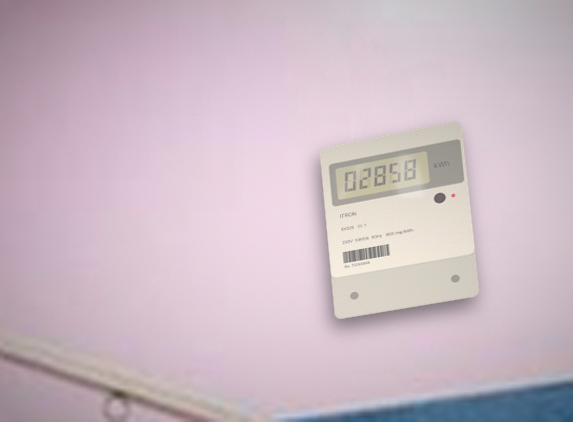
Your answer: **2858** kWh
